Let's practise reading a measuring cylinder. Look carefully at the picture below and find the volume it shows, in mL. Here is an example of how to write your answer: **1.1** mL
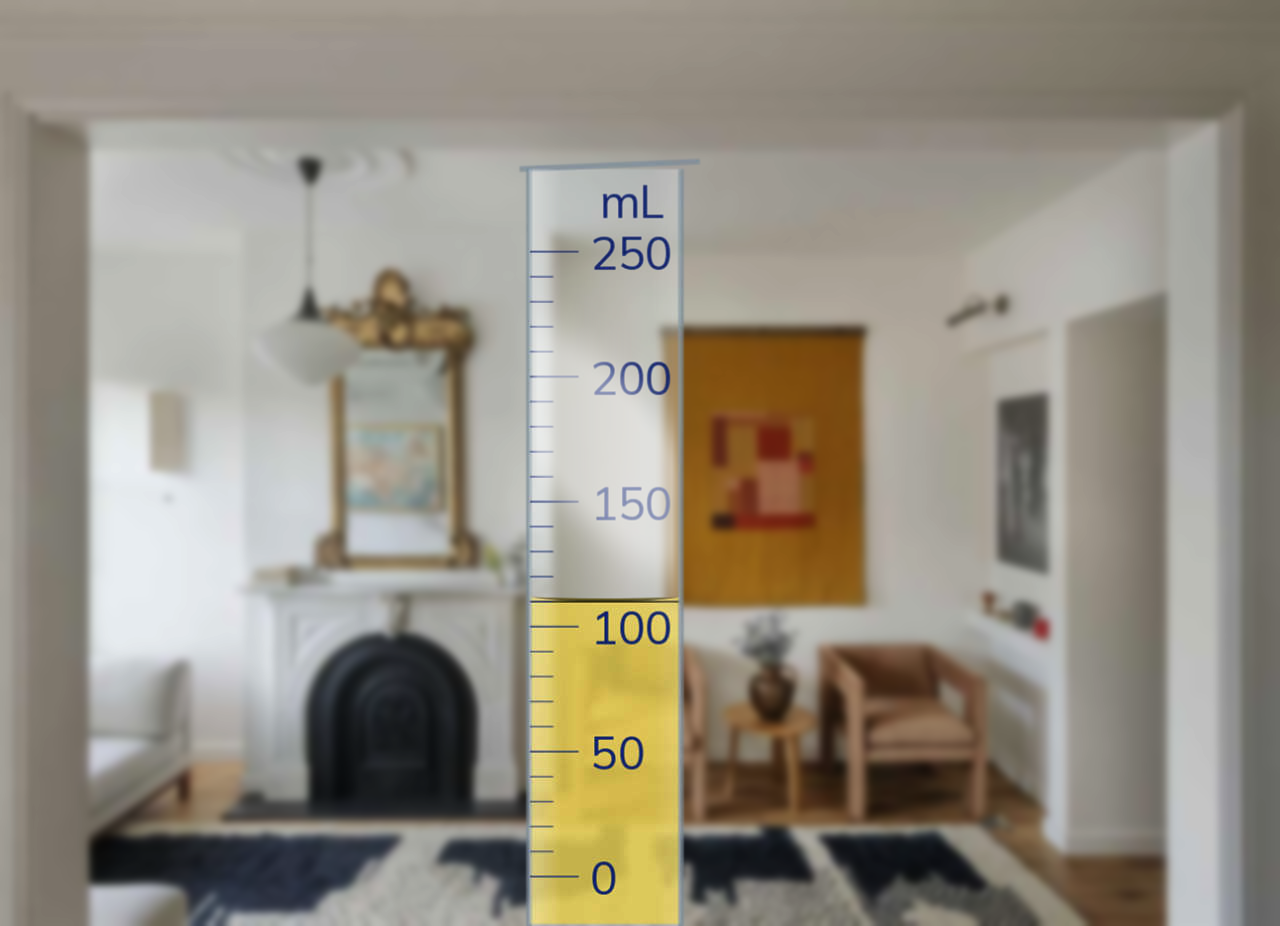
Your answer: **110** mL
